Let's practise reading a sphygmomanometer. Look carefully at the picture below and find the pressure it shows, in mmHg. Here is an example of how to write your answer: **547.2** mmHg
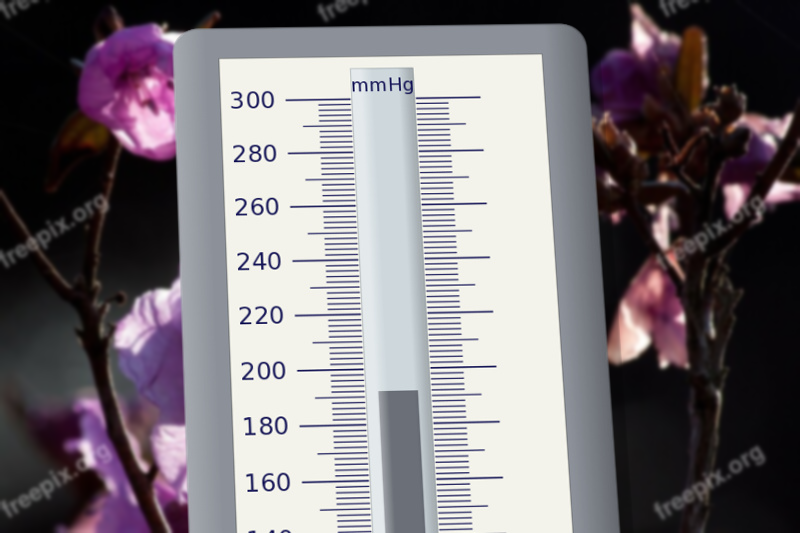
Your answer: **192** mmHg
